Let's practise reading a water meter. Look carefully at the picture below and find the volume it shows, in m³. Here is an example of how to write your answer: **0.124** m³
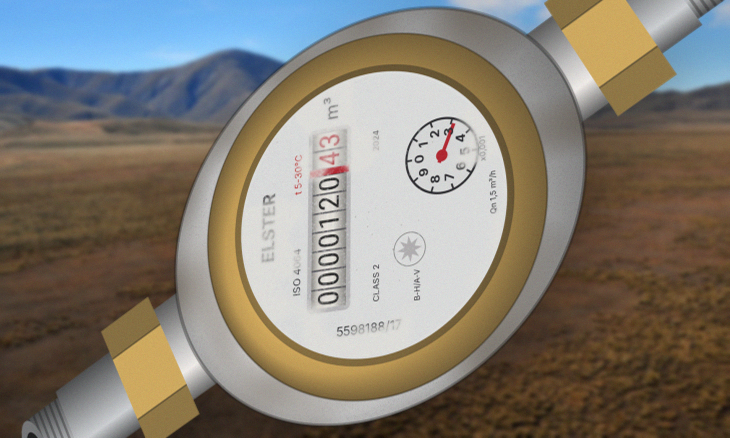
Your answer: **120.433** m³
